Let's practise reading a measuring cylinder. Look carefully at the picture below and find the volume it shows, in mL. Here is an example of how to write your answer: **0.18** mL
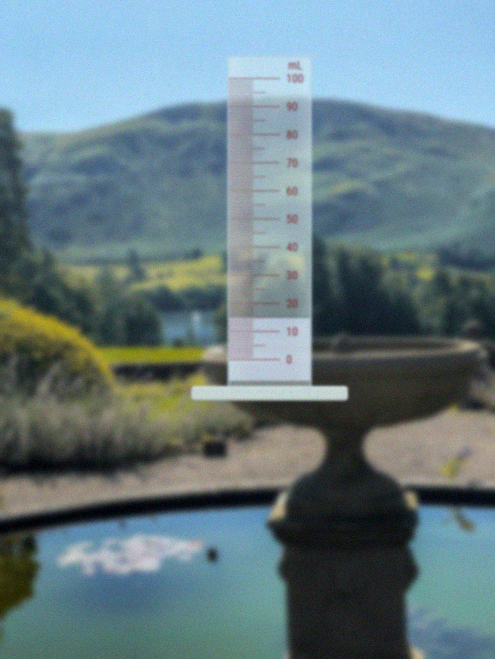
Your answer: **15** mL
